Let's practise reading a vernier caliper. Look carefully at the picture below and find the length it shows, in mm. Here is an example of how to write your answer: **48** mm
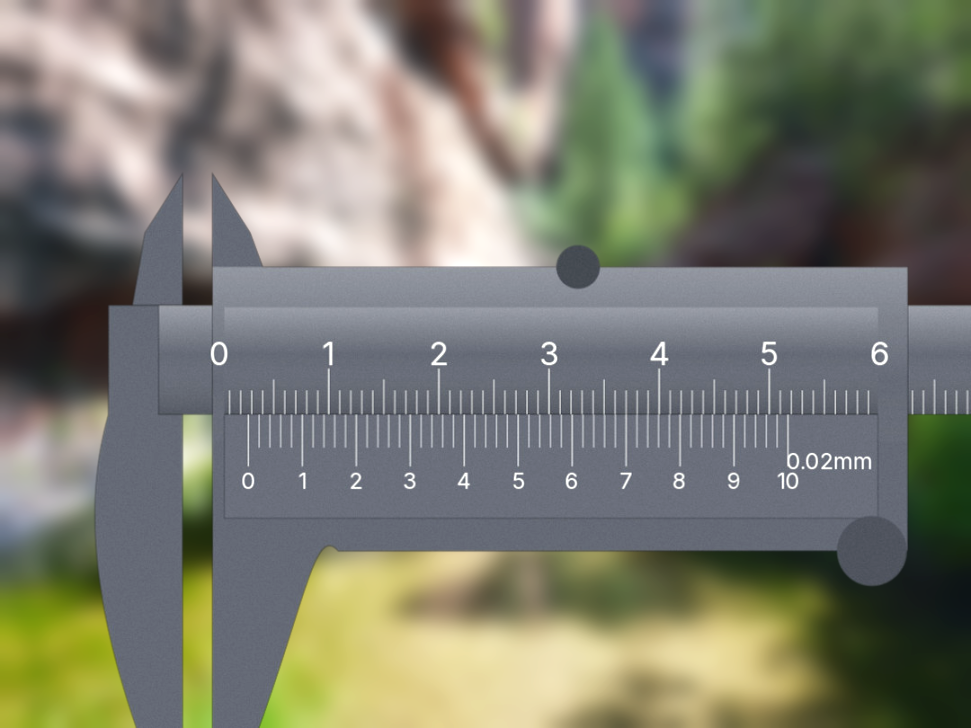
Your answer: **2.7** mm
